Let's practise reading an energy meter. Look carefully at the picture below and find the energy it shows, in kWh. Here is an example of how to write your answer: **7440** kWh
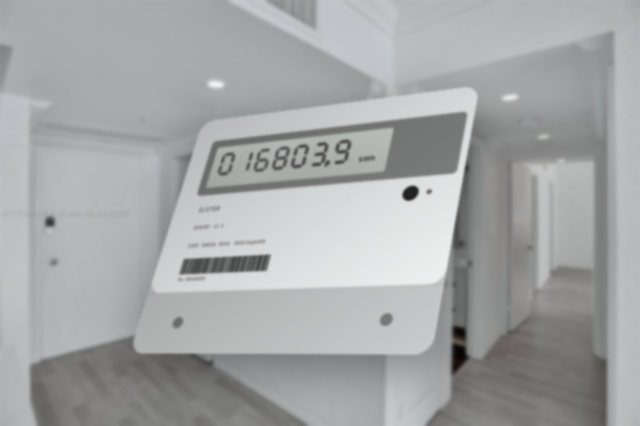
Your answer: **16803.9** kWh
